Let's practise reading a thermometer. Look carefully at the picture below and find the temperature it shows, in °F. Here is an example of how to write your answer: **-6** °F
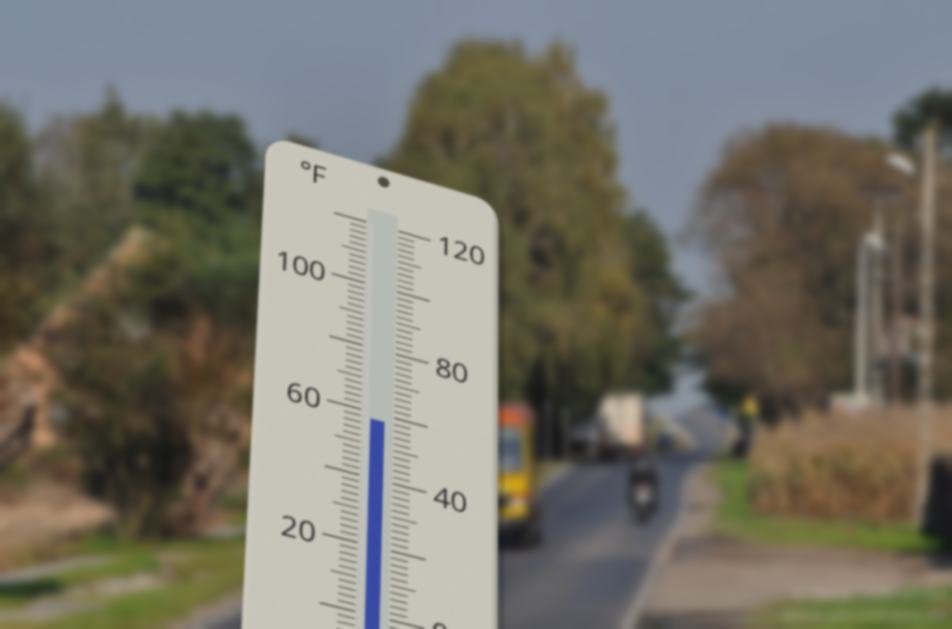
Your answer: **58** °F
